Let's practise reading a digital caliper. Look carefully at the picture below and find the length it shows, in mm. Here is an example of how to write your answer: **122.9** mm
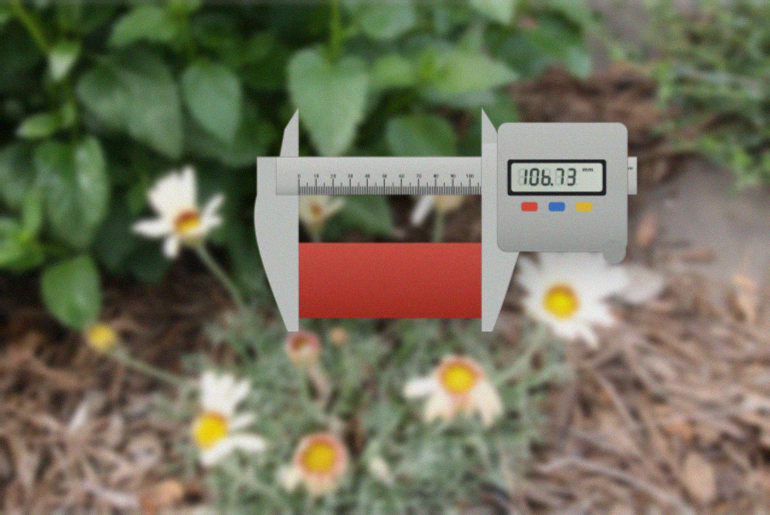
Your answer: **106.73** mm
